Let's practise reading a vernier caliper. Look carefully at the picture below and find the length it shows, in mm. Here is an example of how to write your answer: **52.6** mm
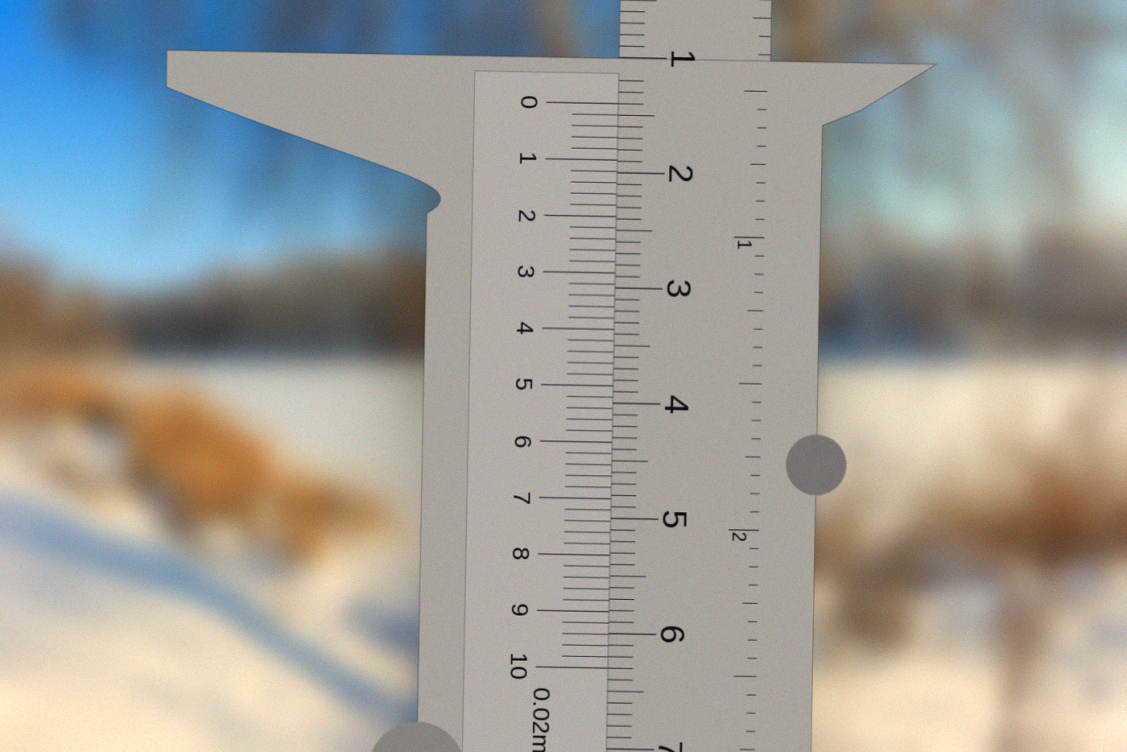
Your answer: **14.0** mm
